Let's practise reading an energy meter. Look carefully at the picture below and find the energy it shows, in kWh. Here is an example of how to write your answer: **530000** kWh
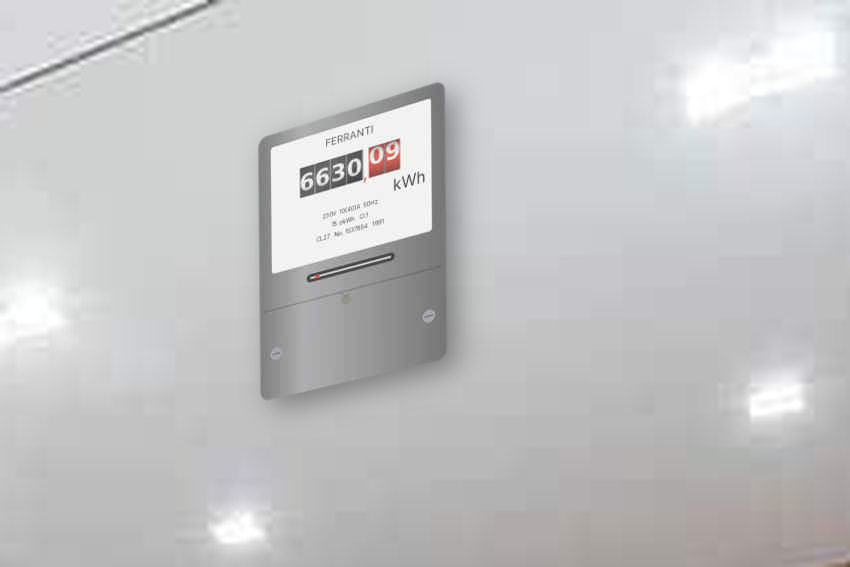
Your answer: **6630.09** kWh
